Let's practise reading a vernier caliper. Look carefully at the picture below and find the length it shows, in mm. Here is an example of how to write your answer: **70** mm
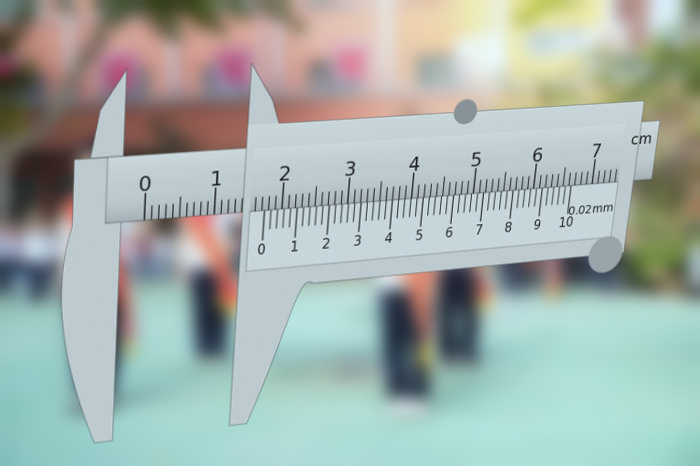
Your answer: **17.4** mm
